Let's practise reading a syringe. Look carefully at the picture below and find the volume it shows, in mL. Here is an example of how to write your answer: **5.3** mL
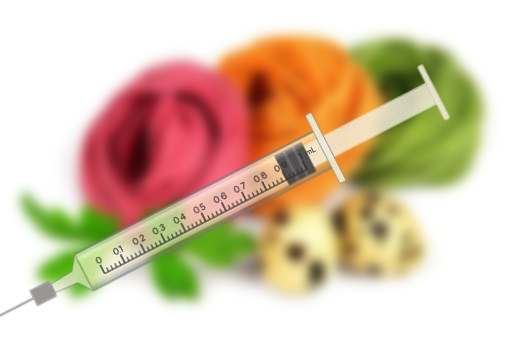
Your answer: **0.9** mL
